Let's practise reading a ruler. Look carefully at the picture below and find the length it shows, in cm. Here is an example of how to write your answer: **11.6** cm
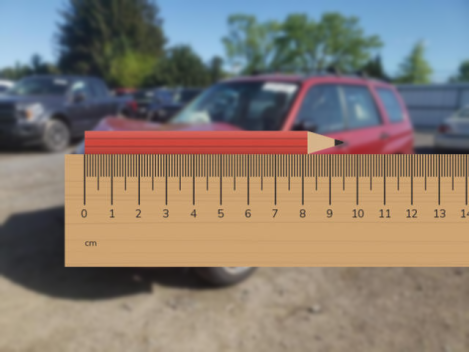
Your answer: **9.5** cm
